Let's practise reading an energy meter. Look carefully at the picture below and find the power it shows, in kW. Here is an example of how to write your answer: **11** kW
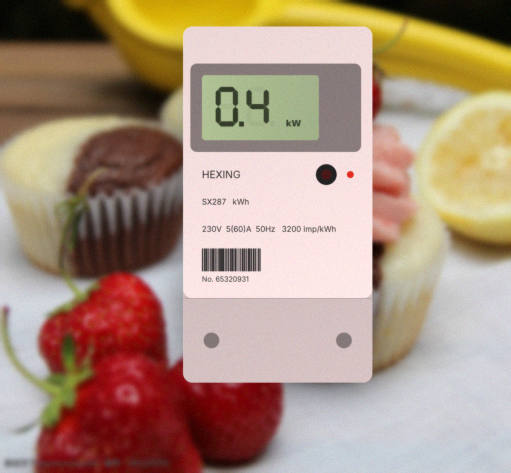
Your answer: **0.4** kW
